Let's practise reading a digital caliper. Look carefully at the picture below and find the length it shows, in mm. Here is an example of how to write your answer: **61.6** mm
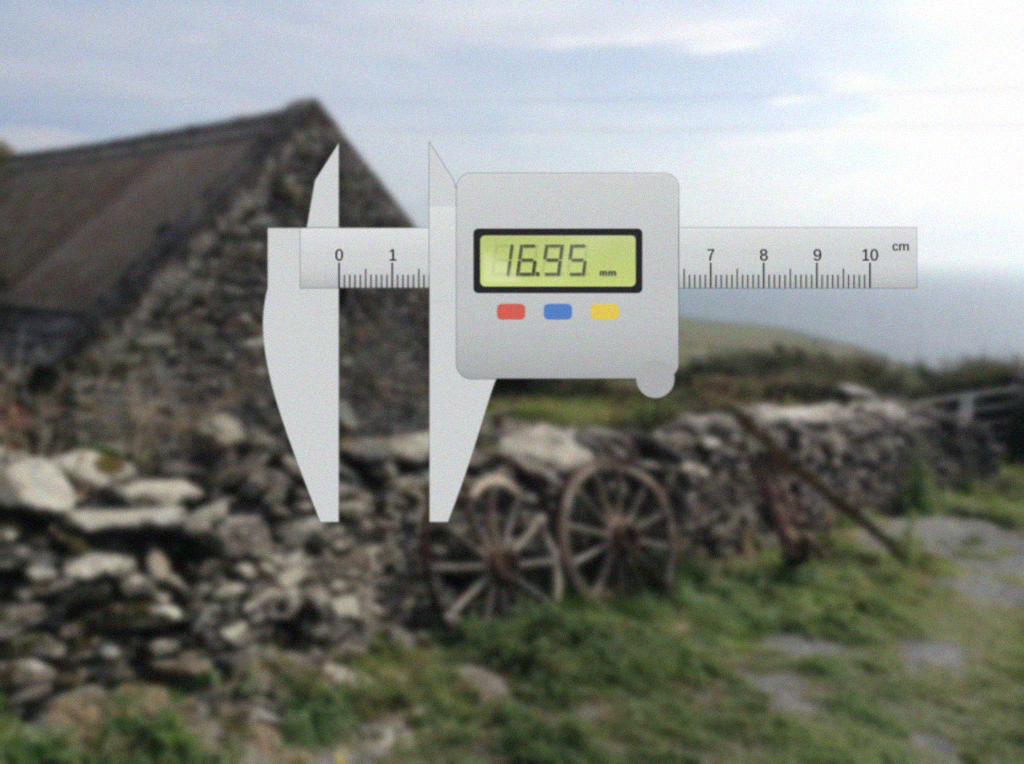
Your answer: **16.95** mm
